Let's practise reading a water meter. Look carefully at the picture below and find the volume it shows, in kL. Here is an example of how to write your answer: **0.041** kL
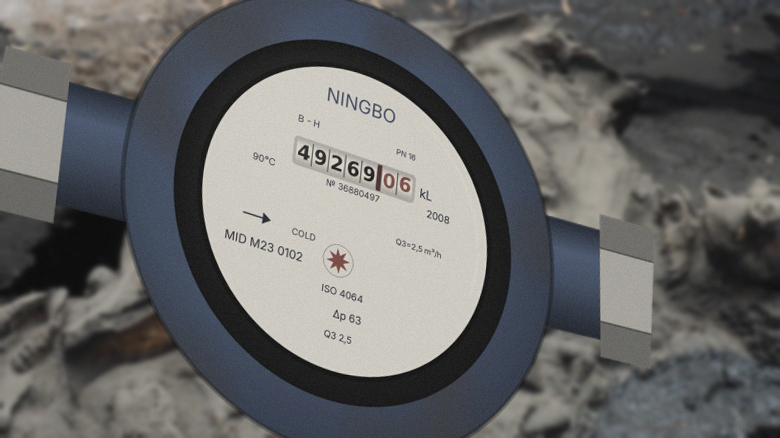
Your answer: **49269.06** kL
